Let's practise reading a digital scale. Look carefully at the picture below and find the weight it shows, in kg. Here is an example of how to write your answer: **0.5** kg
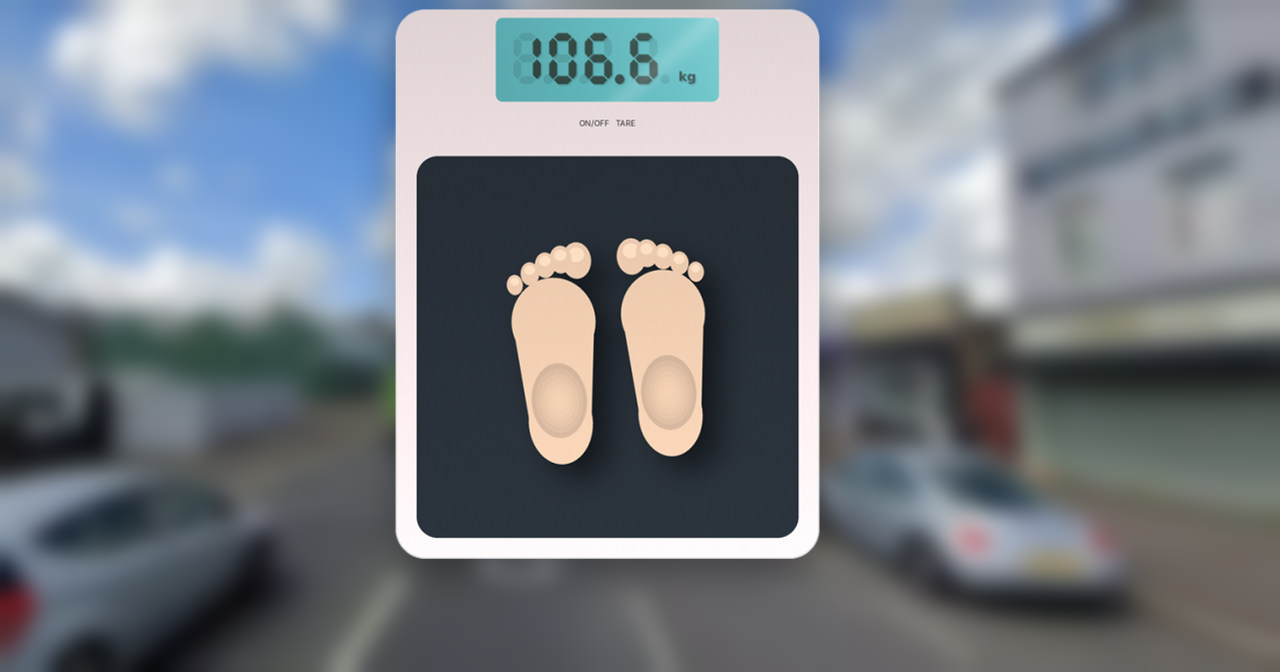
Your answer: **106.6** kg
